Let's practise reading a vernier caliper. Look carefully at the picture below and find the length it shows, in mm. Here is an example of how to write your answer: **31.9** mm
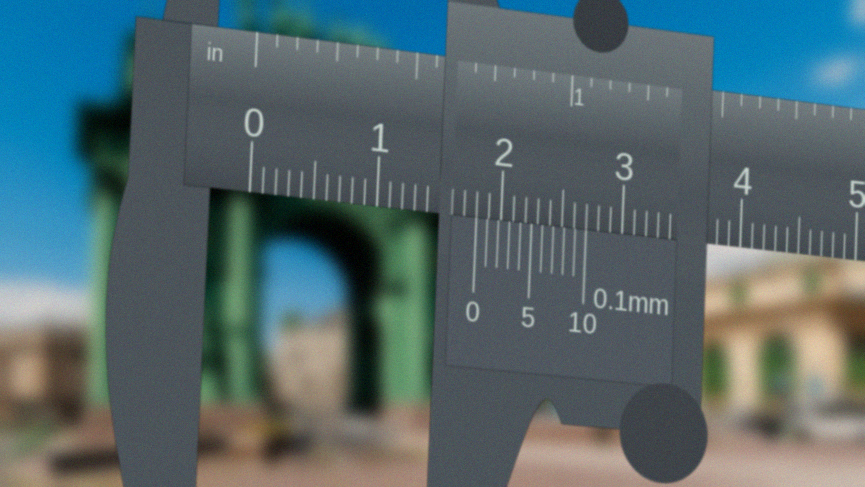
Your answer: **18.0** mm
